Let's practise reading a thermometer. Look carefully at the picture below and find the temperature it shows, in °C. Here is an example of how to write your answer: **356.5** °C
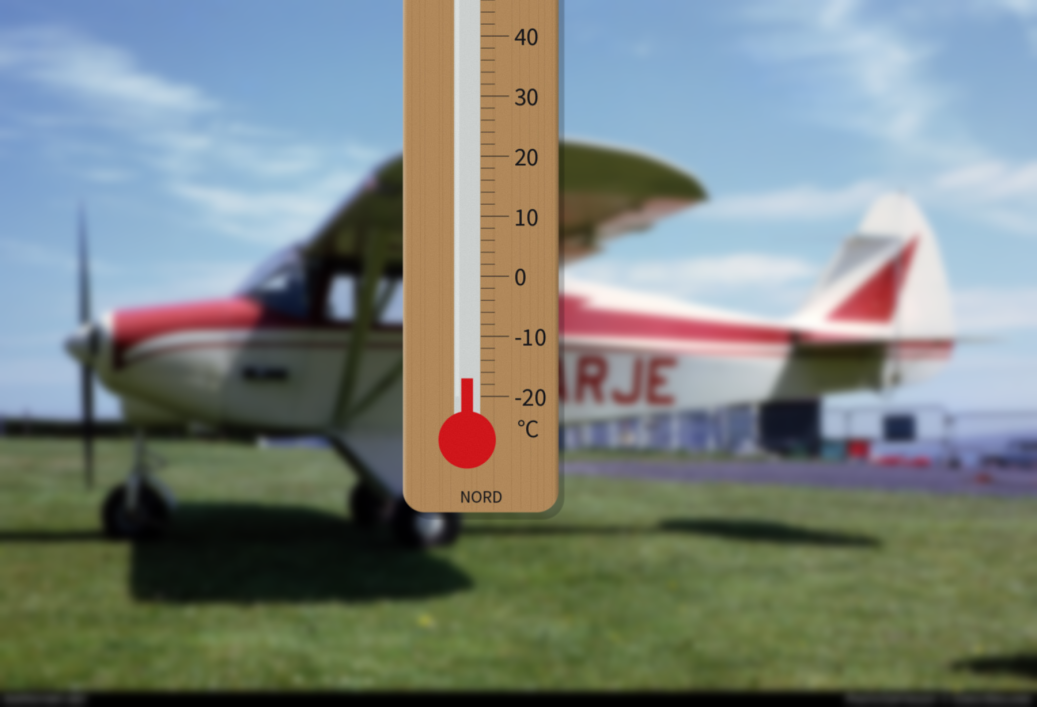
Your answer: **-17** °C
